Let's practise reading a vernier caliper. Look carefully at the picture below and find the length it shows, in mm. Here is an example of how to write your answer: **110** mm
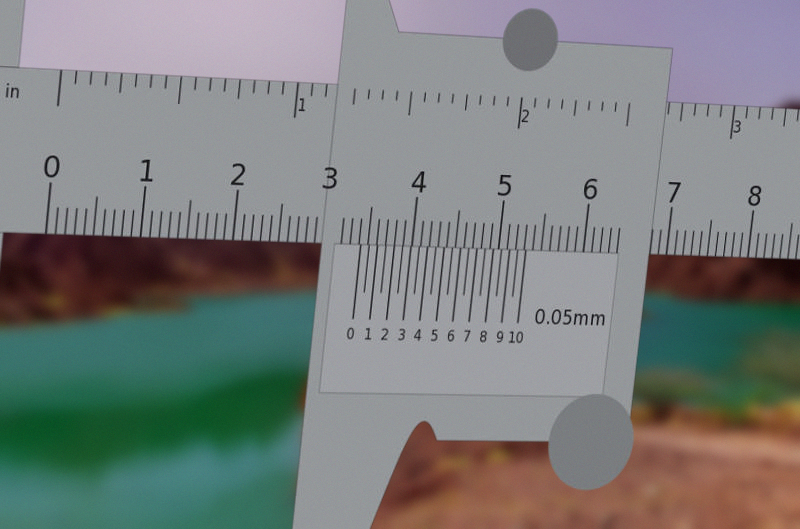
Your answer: **34.2** mm
